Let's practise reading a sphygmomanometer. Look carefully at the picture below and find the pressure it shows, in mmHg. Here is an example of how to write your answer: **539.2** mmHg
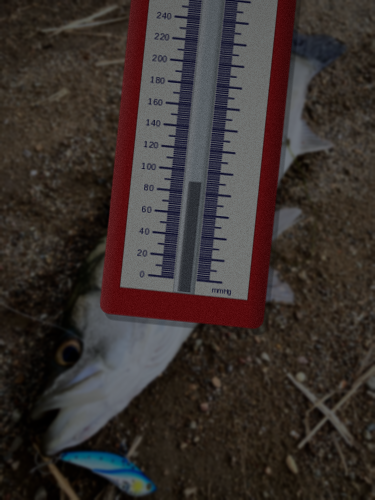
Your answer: **90** mmHg
